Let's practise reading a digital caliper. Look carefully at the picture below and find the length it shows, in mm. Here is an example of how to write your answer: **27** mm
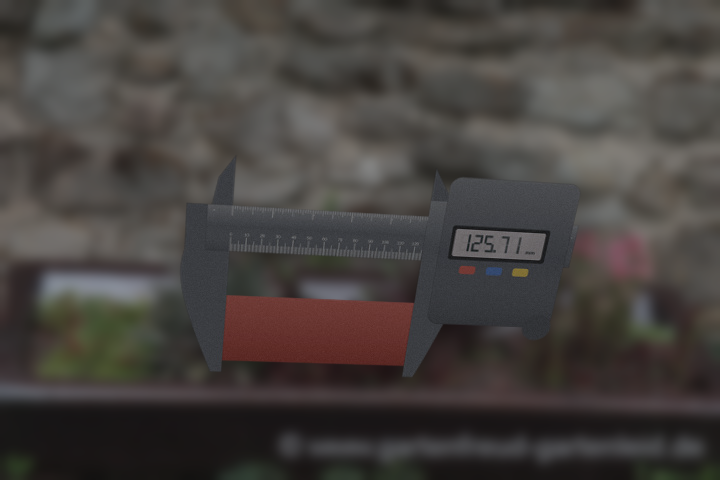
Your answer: **125.71** mm
